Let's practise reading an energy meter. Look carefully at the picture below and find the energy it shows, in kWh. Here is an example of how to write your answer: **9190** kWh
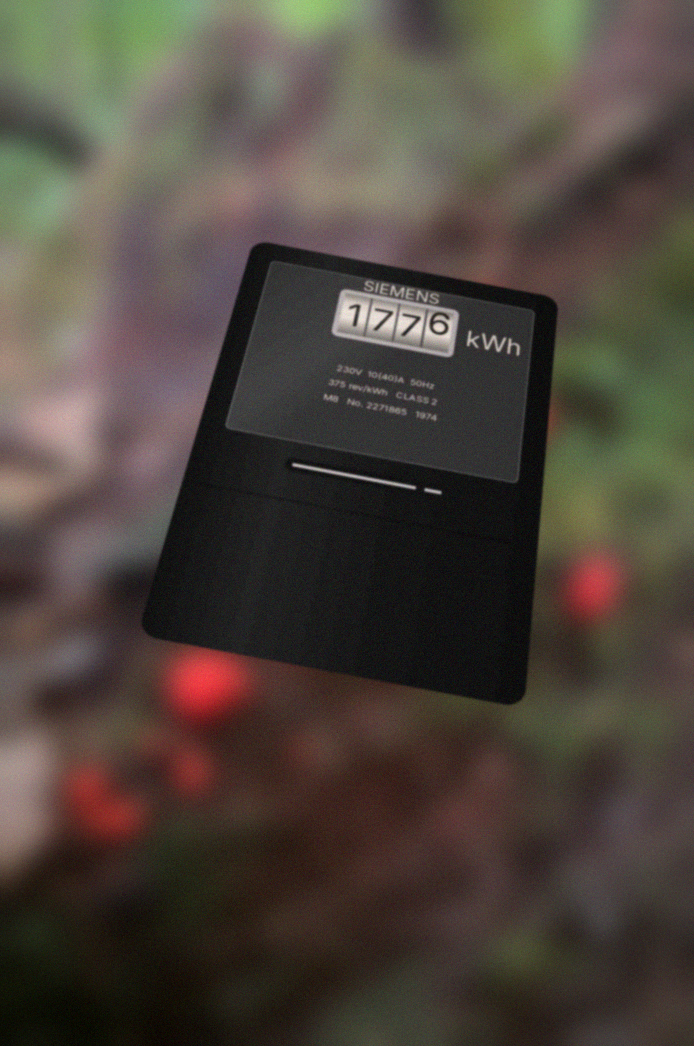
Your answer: **1776** kWh
